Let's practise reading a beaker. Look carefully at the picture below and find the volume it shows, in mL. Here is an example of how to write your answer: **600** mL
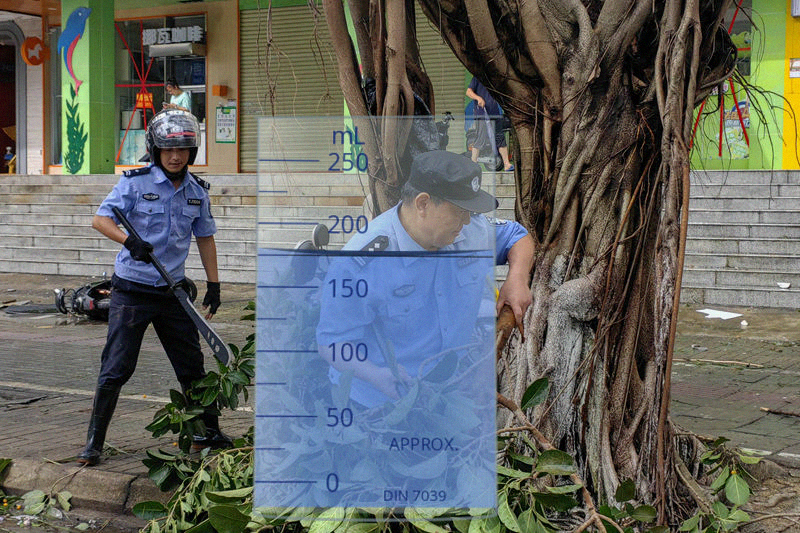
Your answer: **175** mL
